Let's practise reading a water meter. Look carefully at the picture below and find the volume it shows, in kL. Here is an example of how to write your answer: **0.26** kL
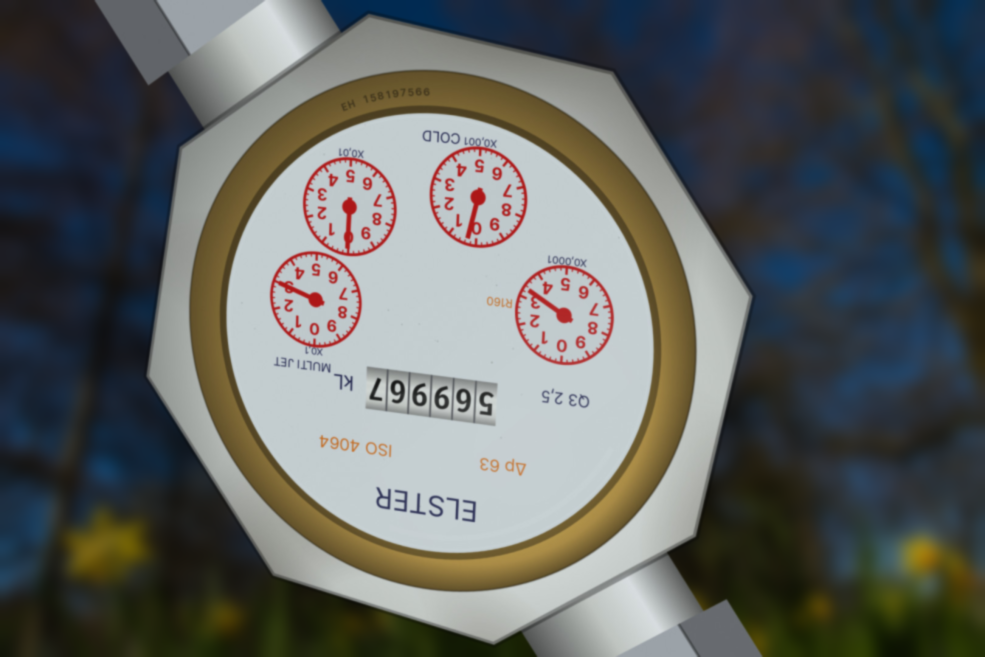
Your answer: **569967.3003** kL
